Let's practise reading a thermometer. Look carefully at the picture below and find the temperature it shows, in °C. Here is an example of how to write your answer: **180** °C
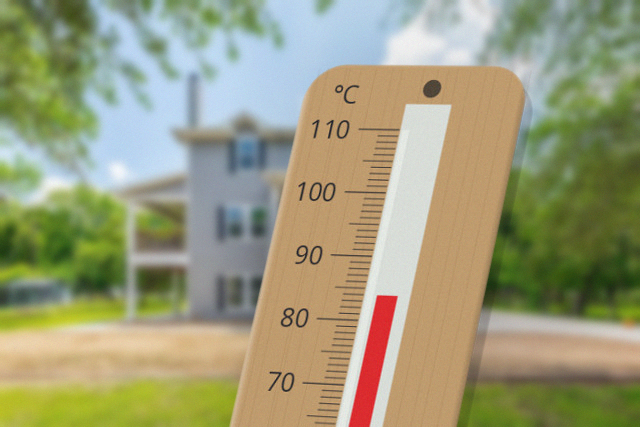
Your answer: **84** °C
